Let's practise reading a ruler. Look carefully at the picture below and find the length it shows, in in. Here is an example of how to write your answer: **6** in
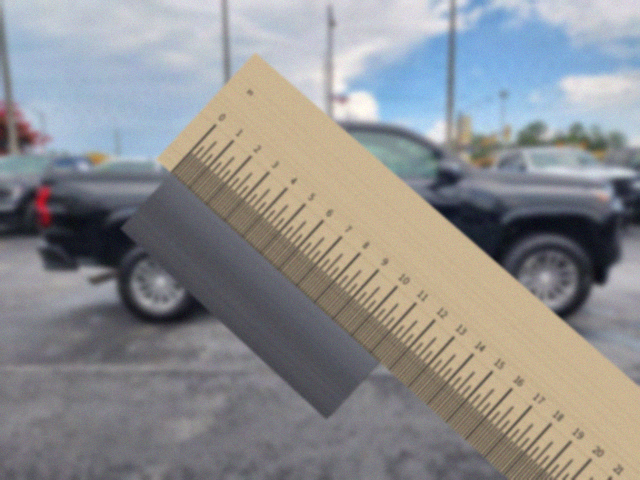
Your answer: **11.5** in
